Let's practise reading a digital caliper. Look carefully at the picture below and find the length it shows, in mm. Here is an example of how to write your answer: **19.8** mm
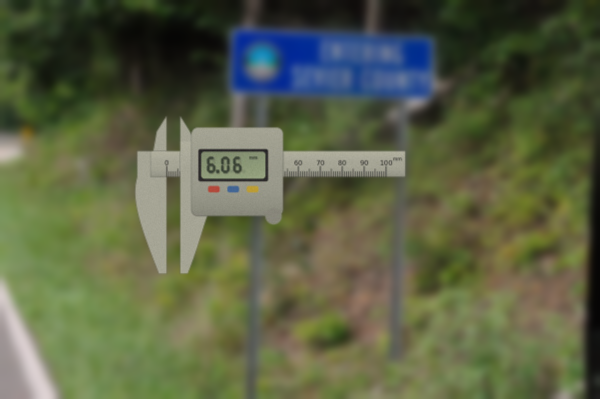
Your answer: **6.06** mm
